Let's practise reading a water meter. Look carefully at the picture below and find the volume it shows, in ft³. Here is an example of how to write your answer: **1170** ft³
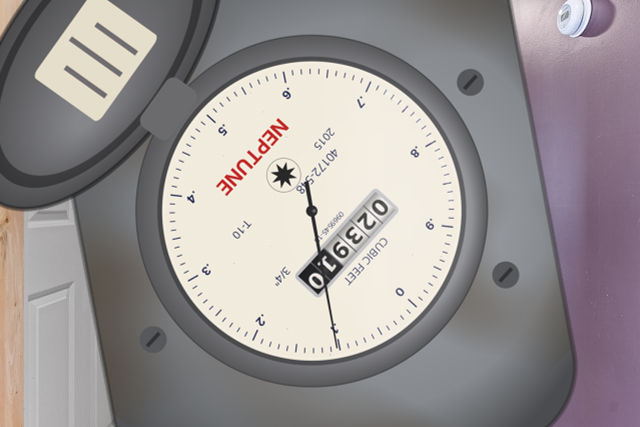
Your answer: **23910.10** ft³
